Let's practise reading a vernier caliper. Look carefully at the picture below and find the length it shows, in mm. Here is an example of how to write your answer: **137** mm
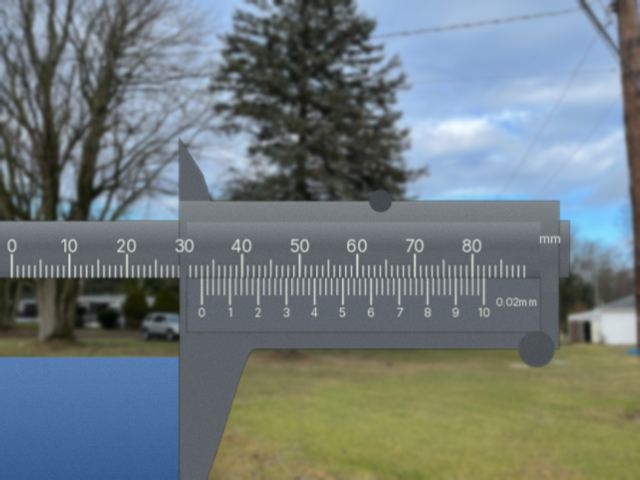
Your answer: **33.0** mm
